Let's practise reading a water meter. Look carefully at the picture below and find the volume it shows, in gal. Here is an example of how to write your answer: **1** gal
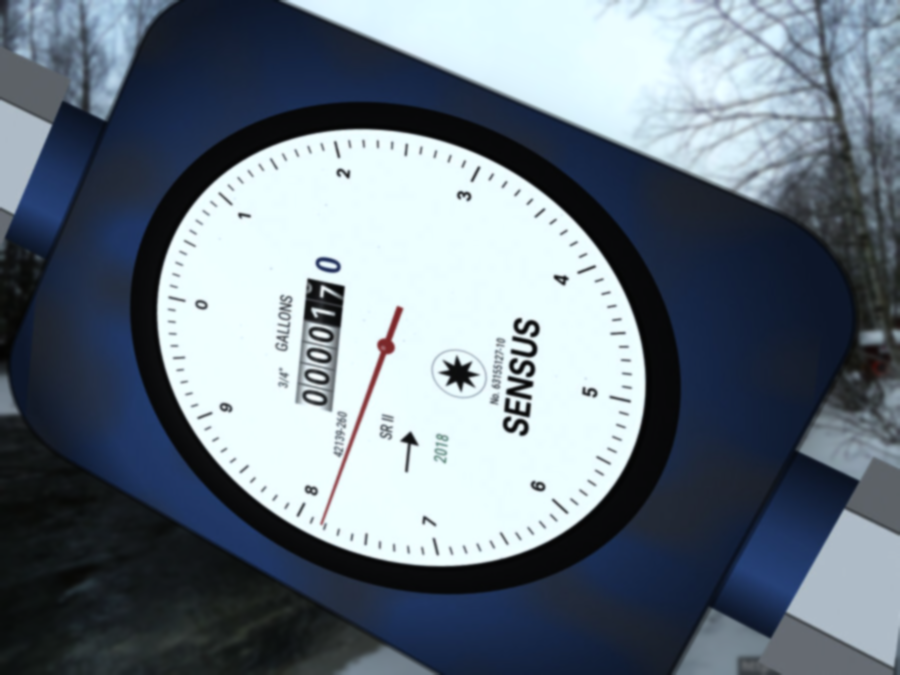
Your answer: **167.8** gal
